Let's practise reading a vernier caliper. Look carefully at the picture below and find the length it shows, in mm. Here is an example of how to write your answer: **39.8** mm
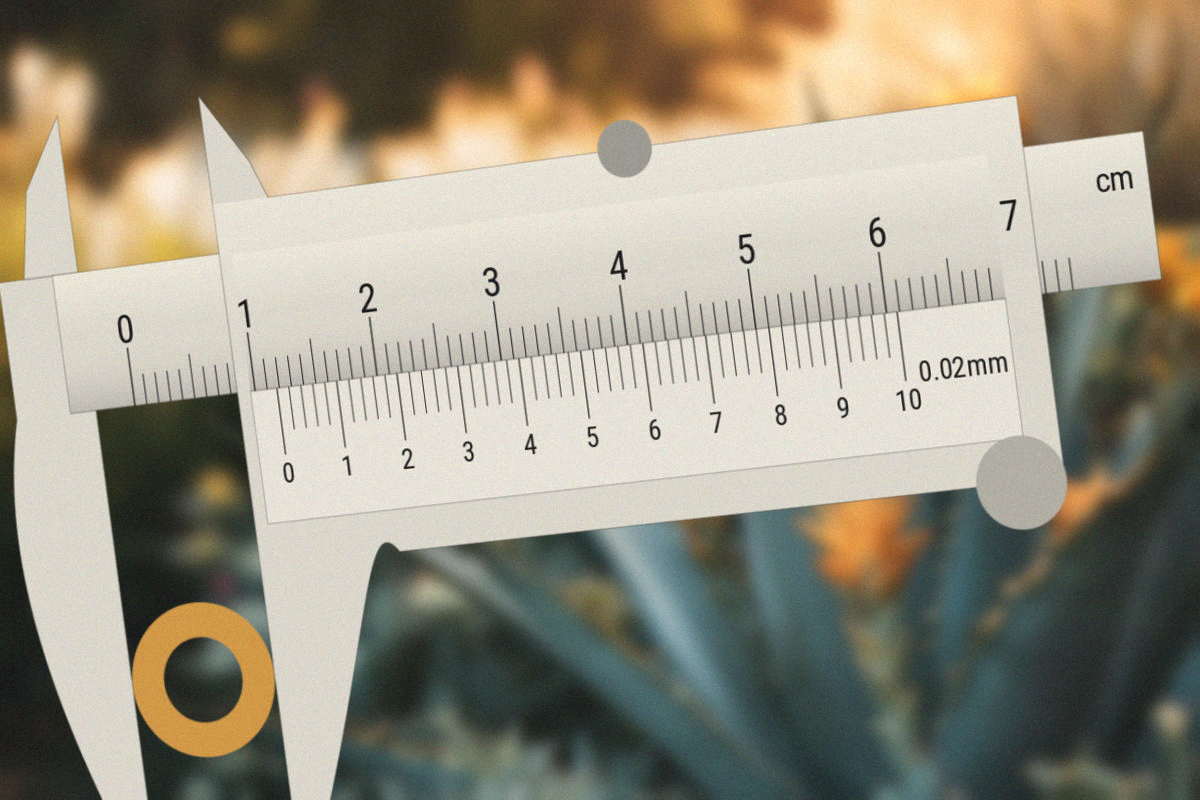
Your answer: **11.8** mm
